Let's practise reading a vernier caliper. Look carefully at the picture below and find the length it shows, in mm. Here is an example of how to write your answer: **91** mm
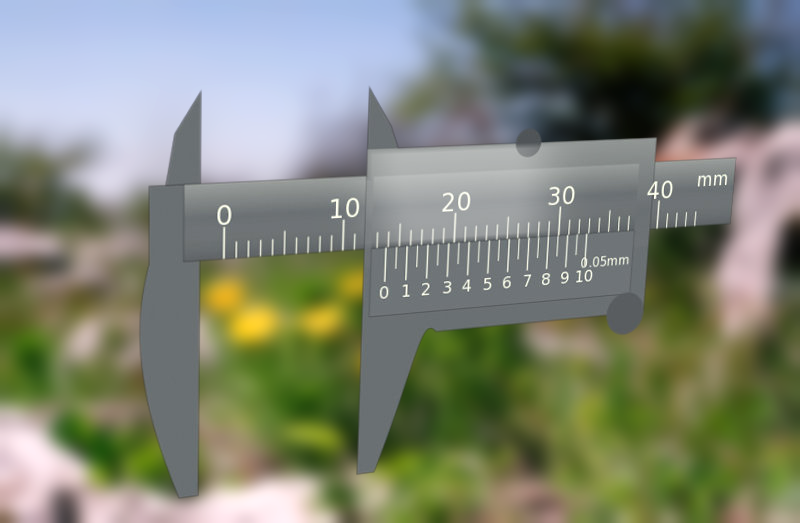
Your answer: **13.8** mm
